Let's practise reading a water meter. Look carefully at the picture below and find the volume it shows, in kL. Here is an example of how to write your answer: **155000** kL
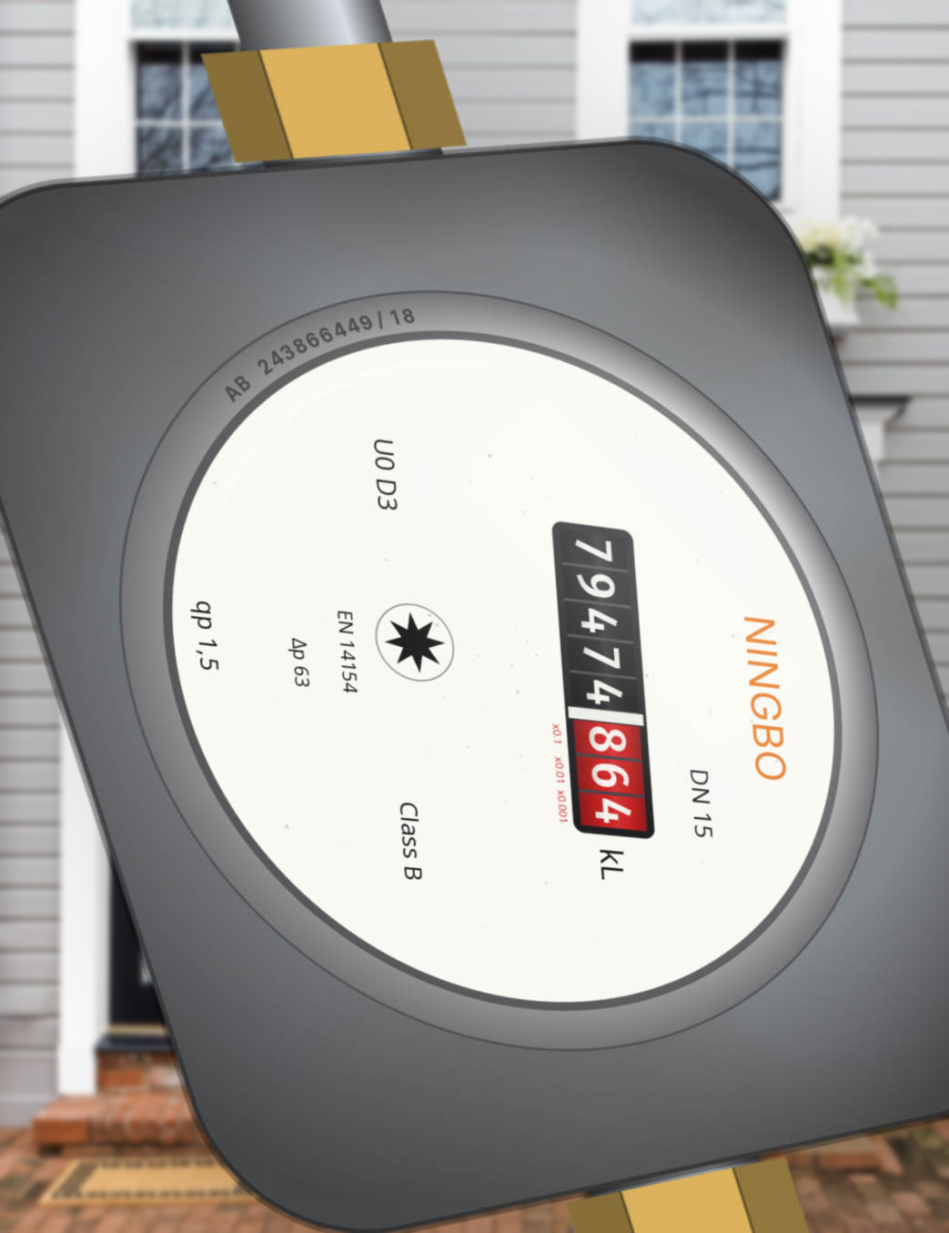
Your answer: **79474.864** kL
